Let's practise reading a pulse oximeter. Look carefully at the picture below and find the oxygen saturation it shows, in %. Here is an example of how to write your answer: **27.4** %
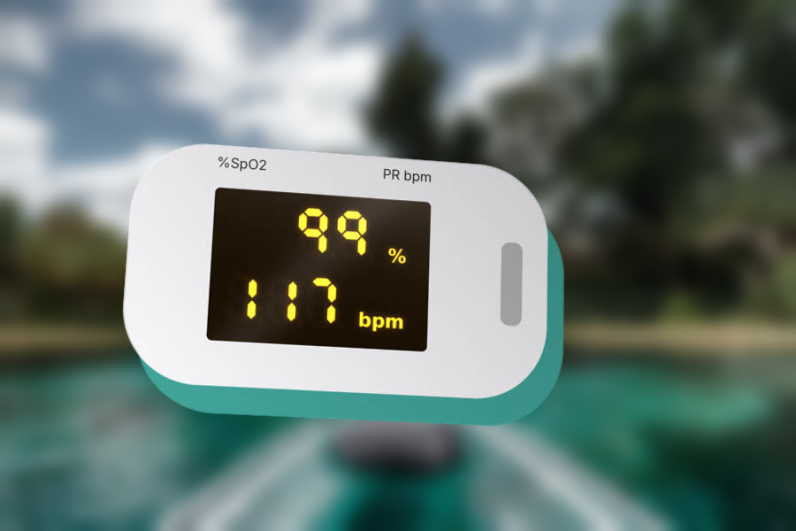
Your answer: **99** %
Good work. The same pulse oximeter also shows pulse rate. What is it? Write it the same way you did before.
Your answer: **117** bpm
